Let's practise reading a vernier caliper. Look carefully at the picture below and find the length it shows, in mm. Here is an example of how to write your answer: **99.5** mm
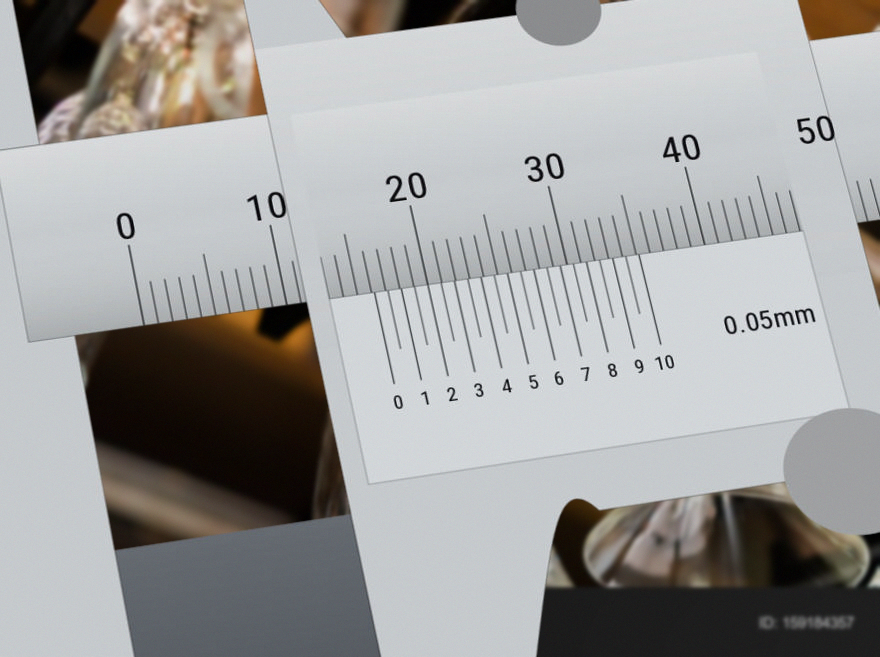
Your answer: **16.2** mm
